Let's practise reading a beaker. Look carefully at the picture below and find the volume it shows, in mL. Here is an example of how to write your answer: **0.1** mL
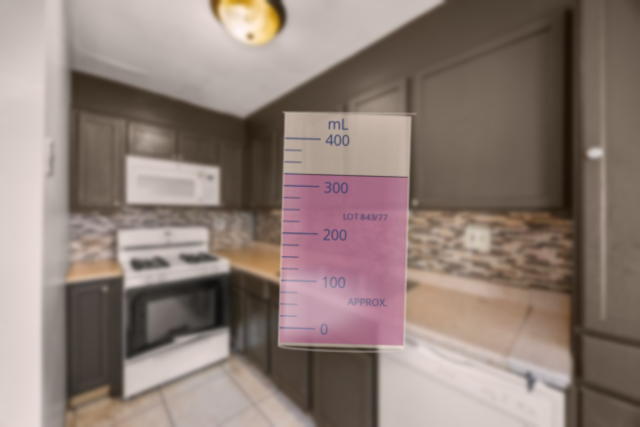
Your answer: **325** mL
